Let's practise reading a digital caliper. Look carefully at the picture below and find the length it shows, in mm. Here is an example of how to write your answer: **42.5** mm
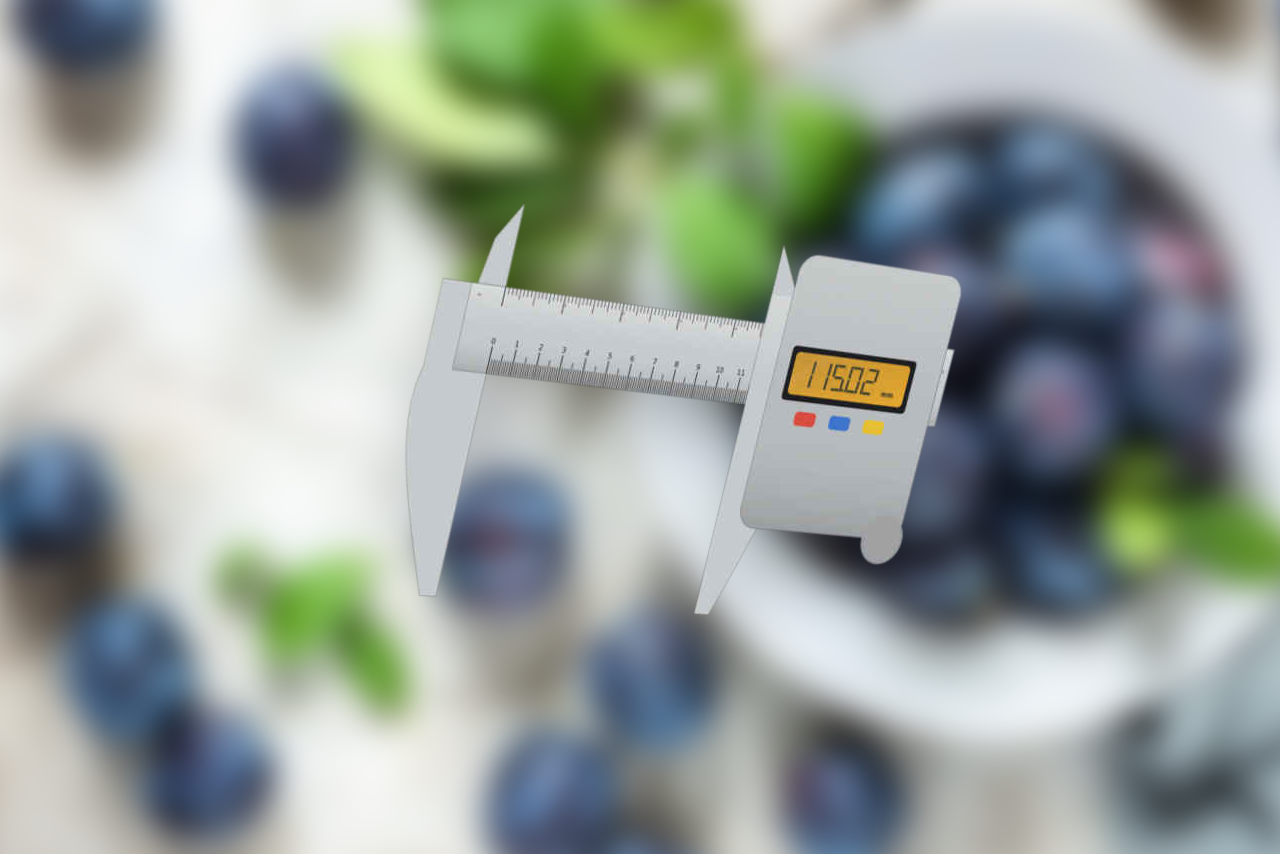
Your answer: **115.02** mm
